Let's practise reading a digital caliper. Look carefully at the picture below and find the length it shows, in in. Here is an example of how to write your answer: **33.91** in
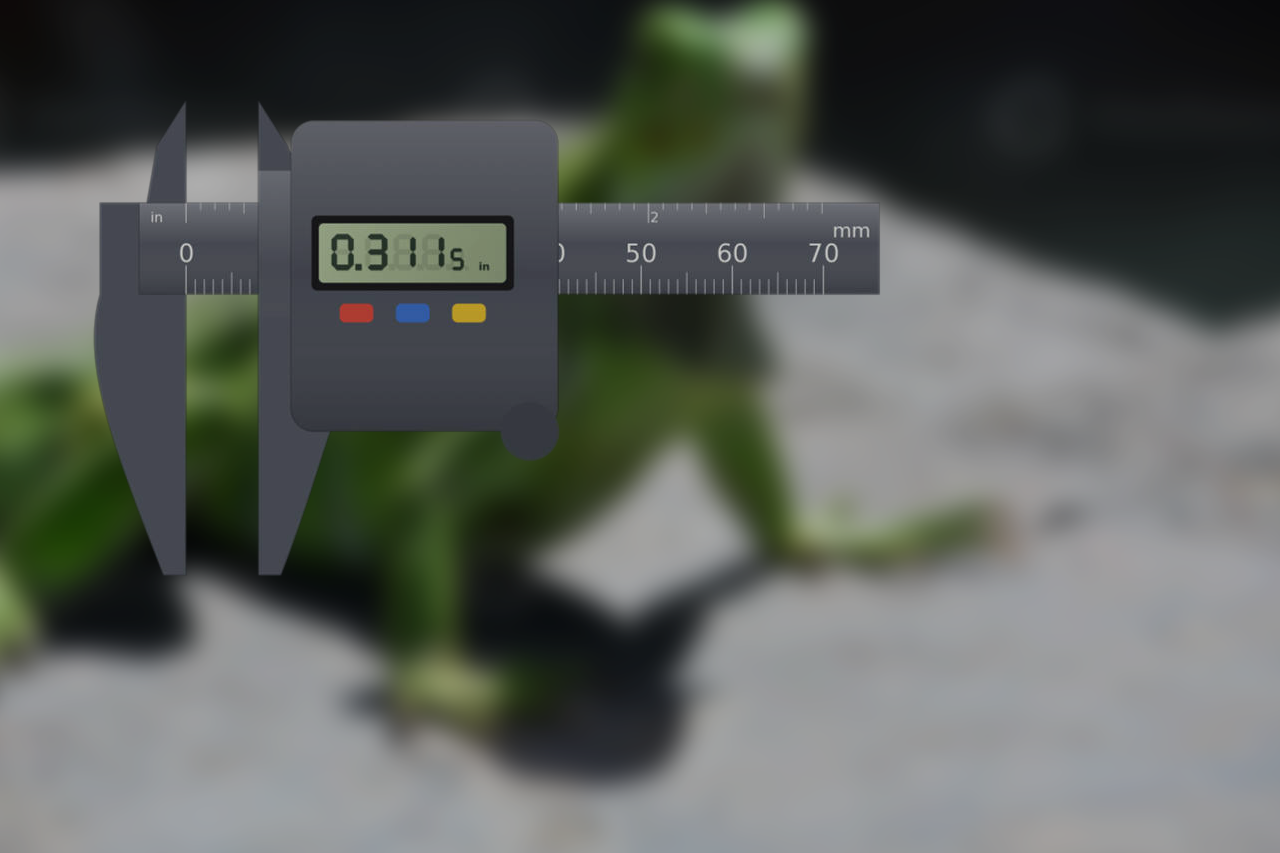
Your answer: **0.3115** in
